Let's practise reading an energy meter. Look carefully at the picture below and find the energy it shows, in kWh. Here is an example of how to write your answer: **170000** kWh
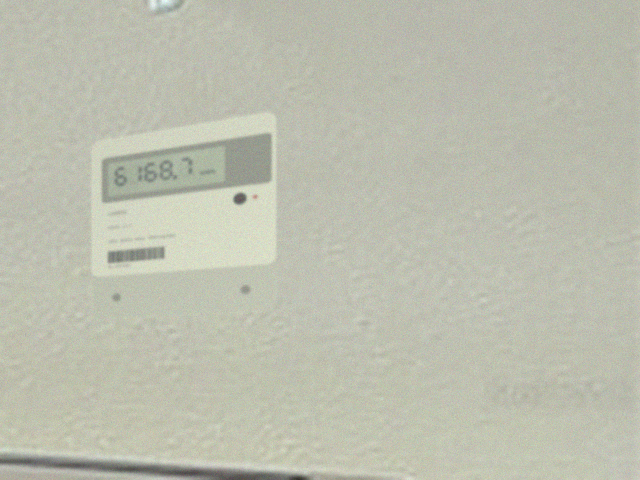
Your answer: **6168.7** kWh
